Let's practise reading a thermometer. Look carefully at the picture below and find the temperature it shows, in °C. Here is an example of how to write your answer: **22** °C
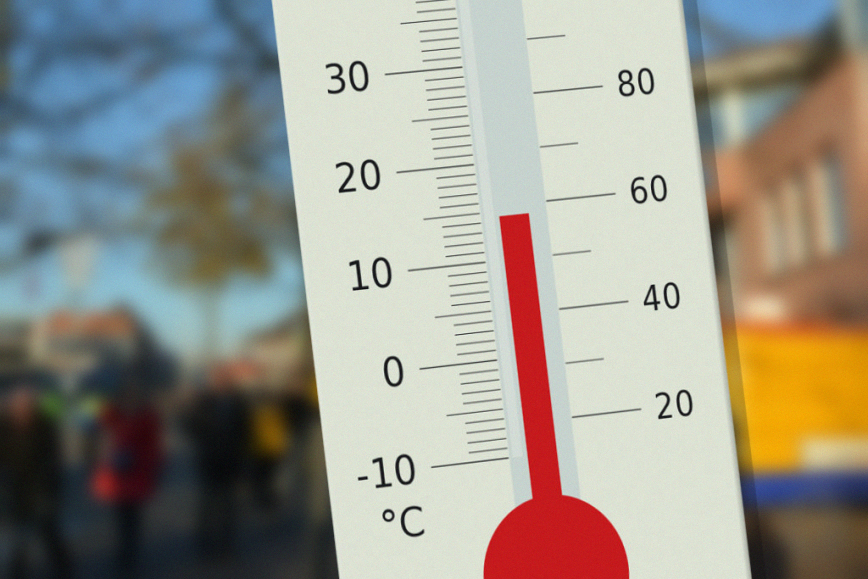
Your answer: **14.5** °C
